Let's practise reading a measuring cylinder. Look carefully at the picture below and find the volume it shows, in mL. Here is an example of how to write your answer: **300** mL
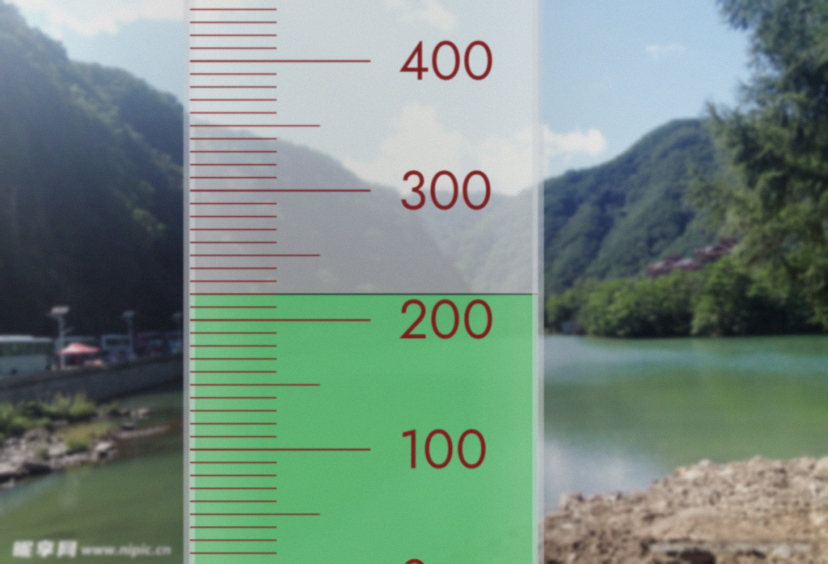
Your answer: **220** mL
